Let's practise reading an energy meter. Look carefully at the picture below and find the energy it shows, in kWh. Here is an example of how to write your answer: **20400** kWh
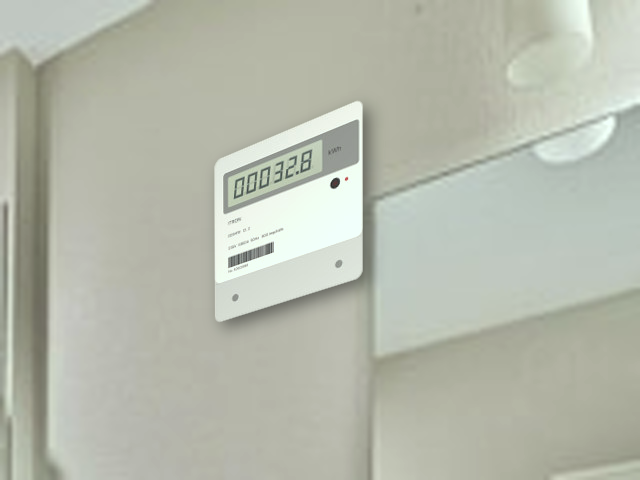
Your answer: **32.8** kWh
